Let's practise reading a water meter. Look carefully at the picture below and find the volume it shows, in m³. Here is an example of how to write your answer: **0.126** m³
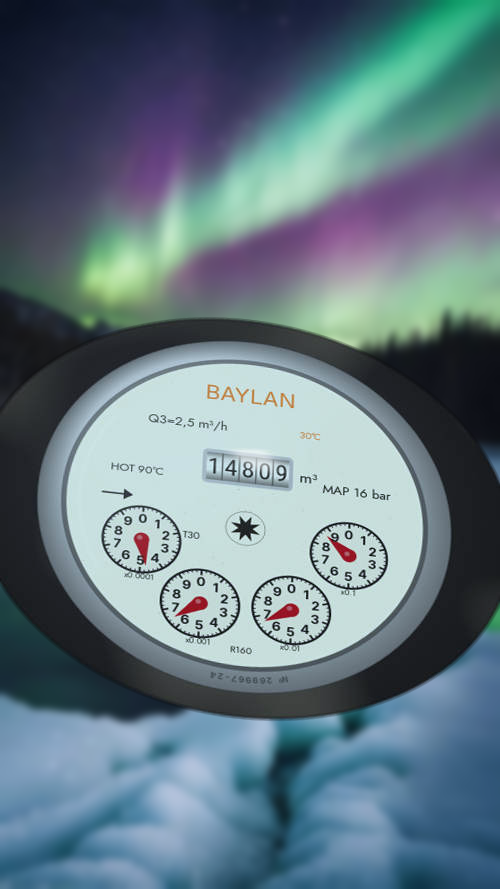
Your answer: **14809.8664** m³
